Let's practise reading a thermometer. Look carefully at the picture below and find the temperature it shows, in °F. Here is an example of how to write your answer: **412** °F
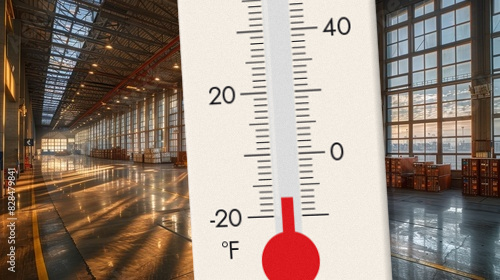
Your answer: **-14** °F
